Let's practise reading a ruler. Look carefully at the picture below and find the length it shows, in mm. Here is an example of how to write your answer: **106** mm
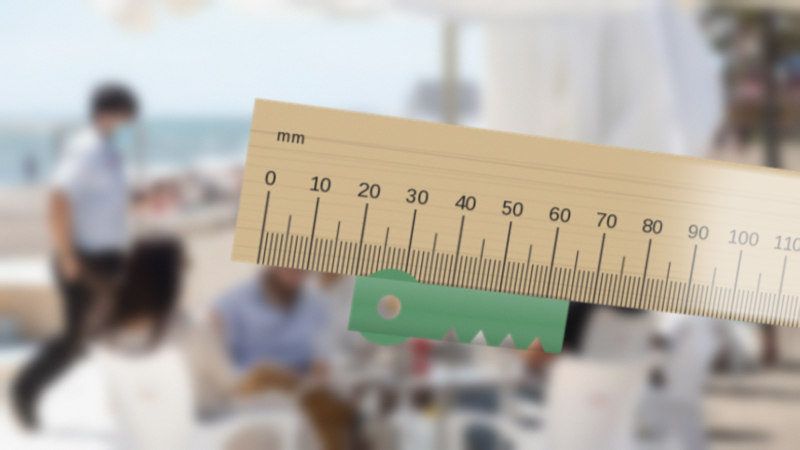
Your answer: **45** mm
